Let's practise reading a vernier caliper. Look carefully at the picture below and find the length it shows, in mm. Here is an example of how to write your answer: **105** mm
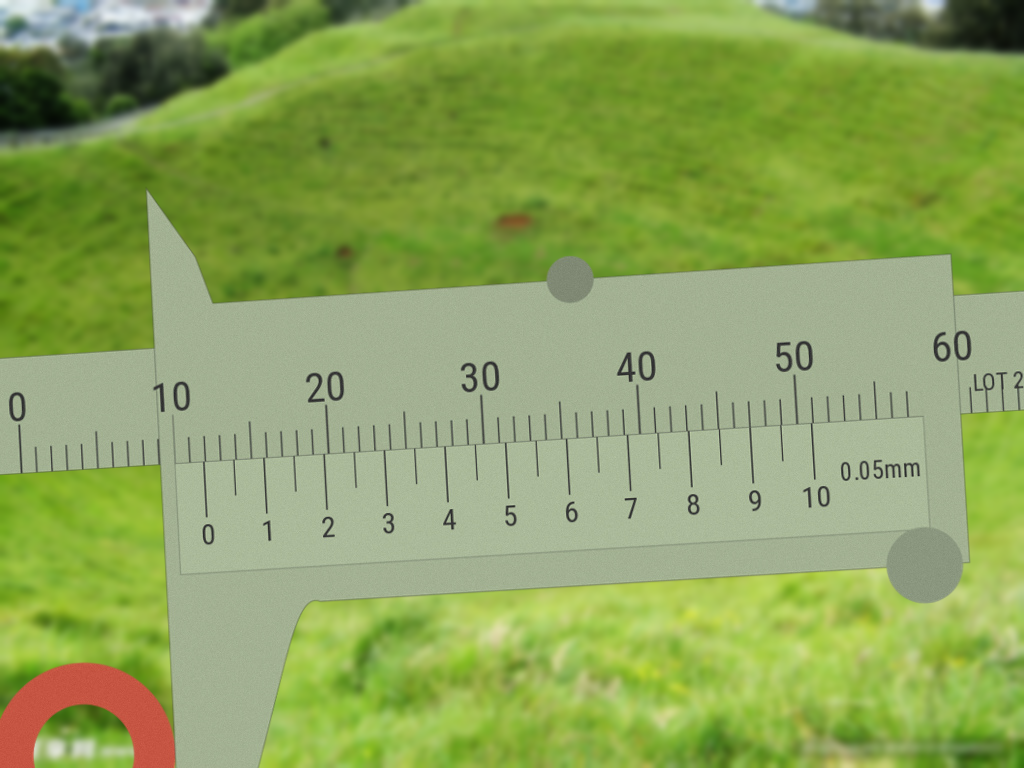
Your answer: **11.9** mm
